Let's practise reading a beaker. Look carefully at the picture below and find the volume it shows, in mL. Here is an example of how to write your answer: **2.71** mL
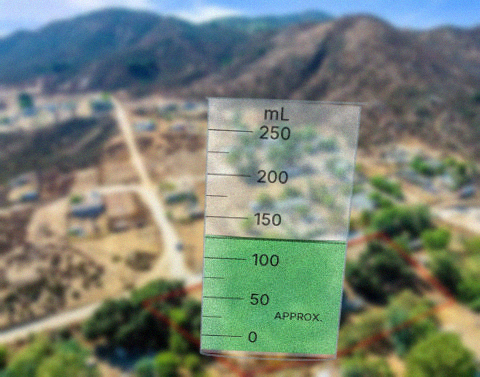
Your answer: **125** mL
